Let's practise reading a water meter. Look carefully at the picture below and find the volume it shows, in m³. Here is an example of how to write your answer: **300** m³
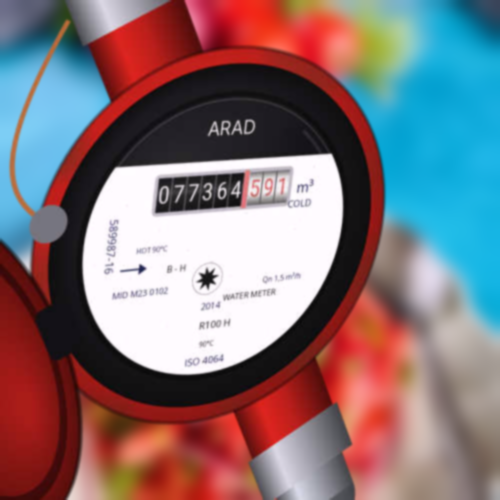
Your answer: **77364.591** m³
